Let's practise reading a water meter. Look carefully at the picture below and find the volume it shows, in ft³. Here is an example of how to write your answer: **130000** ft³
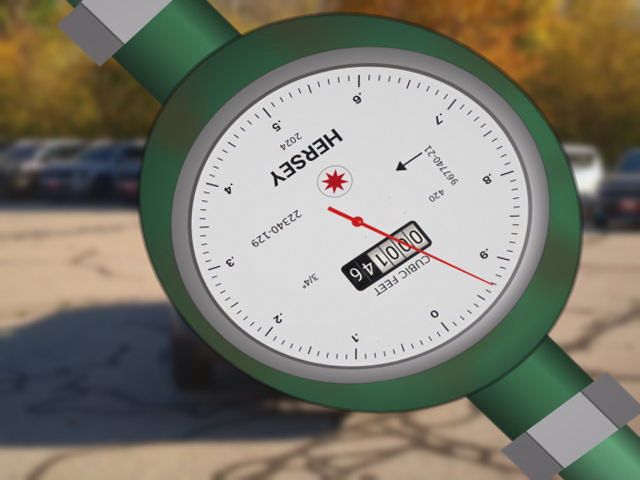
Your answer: **145.93** ft³
